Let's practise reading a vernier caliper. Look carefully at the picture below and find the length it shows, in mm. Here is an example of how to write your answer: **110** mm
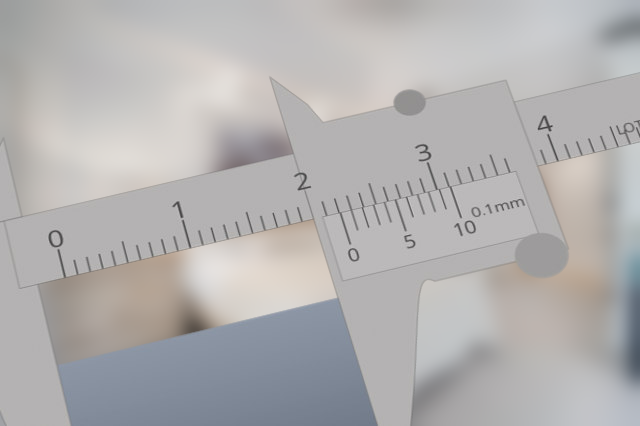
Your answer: **22.1** mm
